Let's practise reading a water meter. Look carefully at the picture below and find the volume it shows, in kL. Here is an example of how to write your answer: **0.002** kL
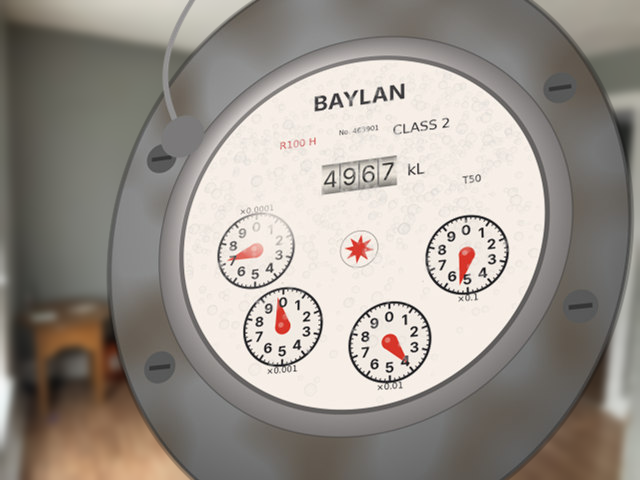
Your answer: **4967.5397** kL
